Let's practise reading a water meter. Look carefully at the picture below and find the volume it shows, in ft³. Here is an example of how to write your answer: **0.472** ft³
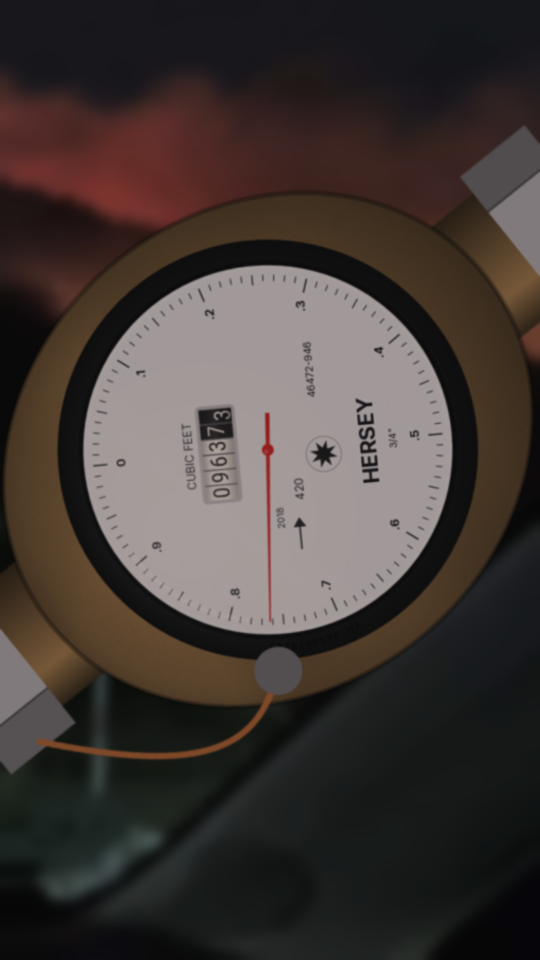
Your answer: **96372.76** ft³
